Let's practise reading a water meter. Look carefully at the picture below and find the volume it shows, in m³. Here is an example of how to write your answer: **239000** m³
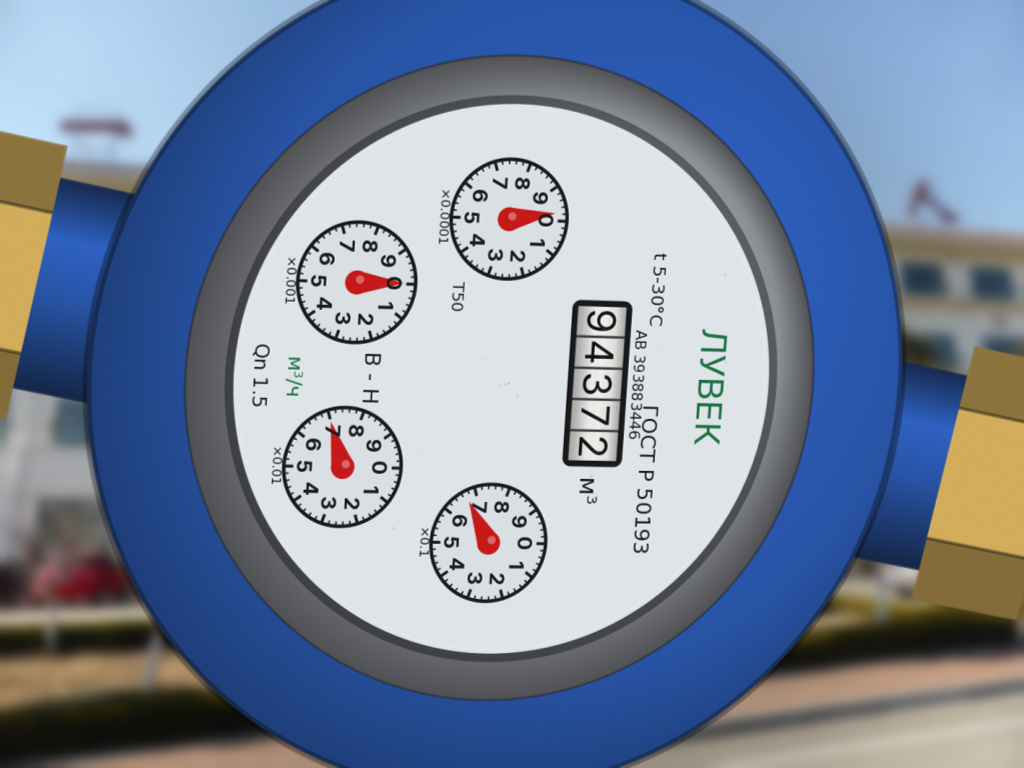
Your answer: **94372.6699** m³
